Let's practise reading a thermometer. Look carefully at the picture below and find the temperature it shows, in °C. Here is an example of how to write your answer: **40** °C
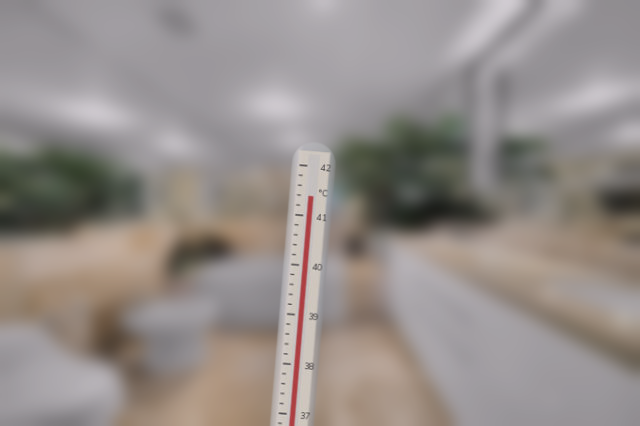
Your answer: **41.4** °C
